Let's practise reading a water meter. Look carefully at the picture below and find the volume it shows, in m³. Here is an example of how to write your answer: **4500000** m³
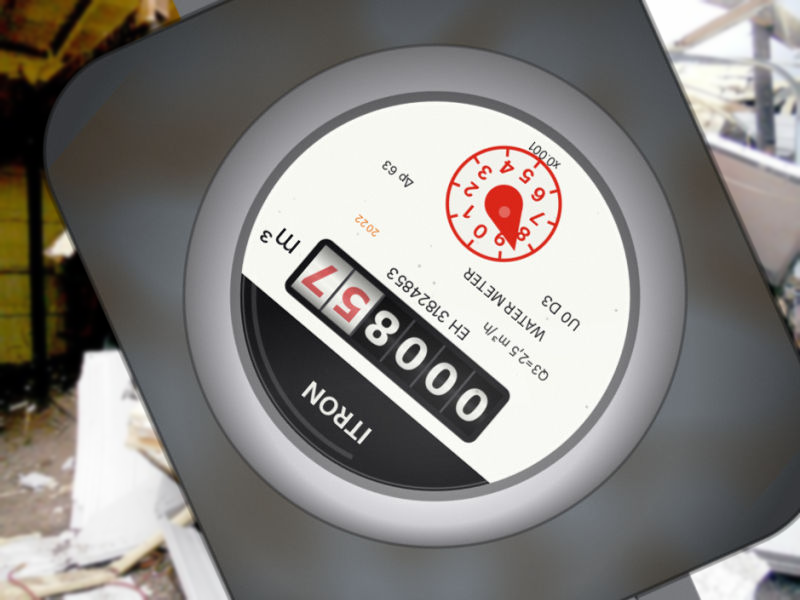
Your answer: **8.578** m³
